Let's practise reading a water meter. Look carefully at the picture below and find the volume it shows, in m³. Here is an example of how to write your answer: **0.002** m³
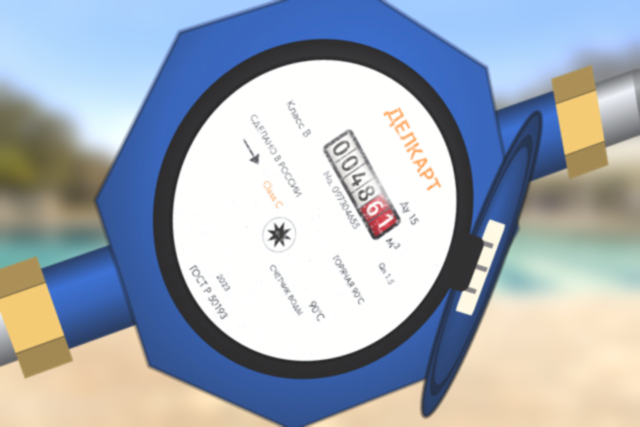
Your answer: **48.61** m³
